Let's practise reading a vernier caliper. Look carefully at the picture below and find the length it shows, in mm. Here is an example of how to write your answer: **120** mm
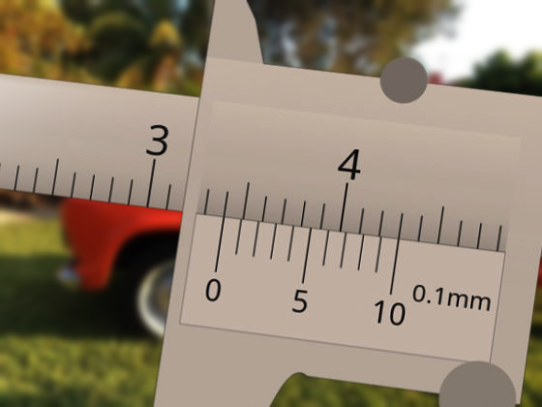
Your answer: **34.0** mm
